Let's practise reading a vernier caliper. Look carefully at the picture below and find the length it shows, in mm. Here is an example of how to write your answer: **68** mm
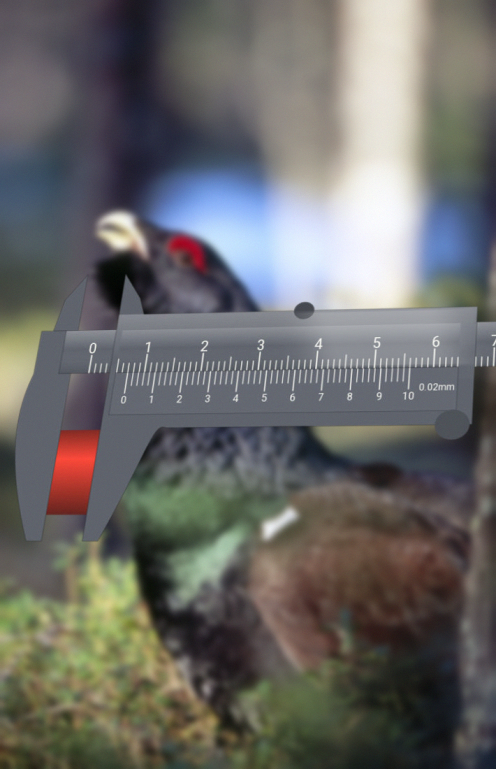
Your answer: **7.0** mm
